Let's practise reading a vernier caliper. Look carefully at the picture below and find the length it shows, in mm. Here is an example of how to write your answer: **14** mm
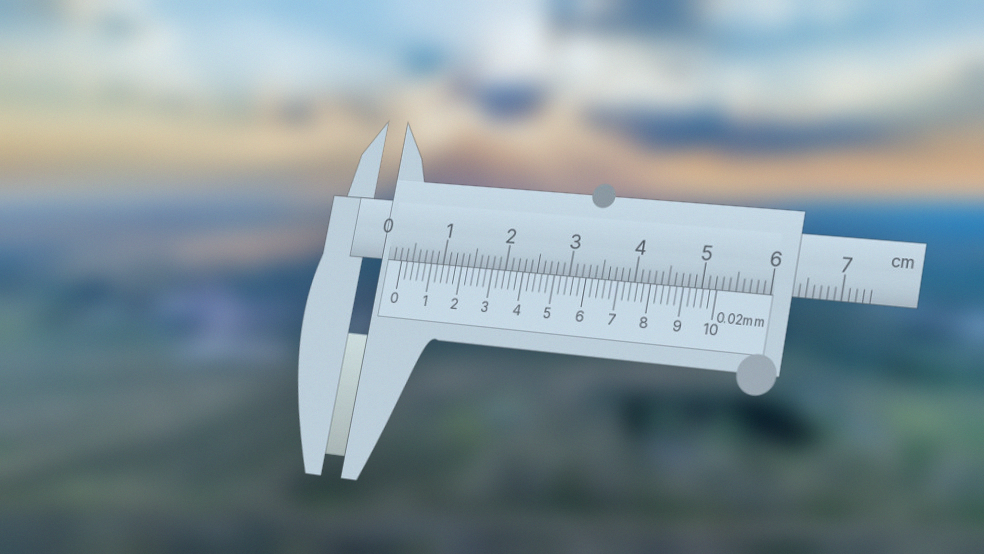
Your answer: **3.2** mm
